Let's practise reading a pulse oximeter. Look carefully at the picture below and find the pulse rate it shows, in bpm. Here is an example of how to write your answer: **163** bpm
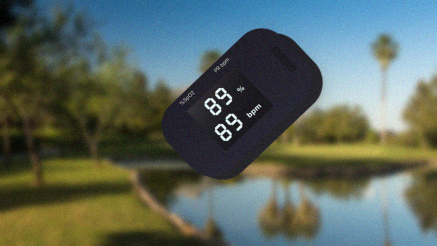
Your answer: **89** bpm
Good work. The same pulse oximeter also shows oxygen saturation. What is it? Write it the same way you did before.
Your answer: **89** %
